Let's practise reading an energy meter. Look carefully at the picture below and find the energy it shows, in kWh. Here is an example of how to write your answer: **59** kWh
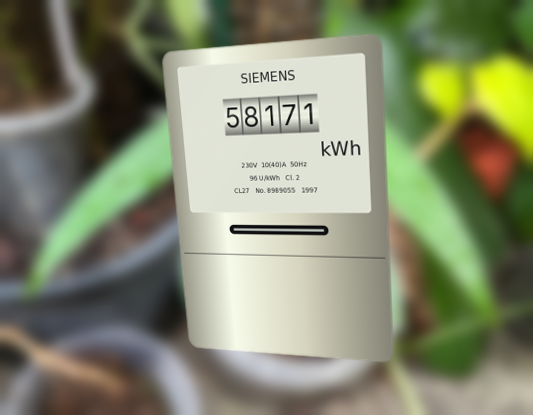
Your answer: **58171** kWh
